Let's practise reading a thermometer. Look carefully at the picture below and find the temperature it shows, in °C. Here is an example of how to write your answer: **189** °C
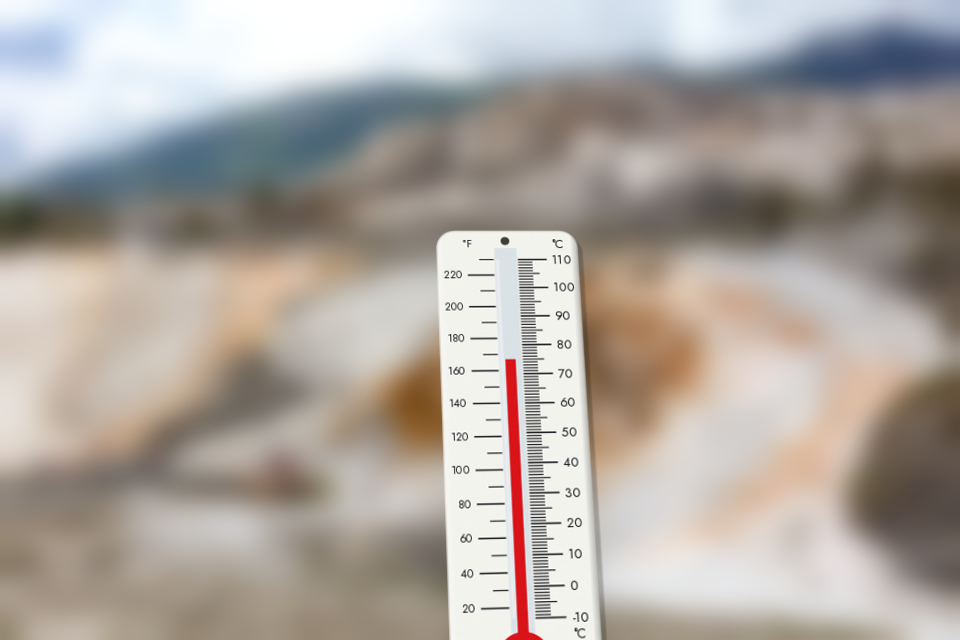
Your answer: **75** °C
